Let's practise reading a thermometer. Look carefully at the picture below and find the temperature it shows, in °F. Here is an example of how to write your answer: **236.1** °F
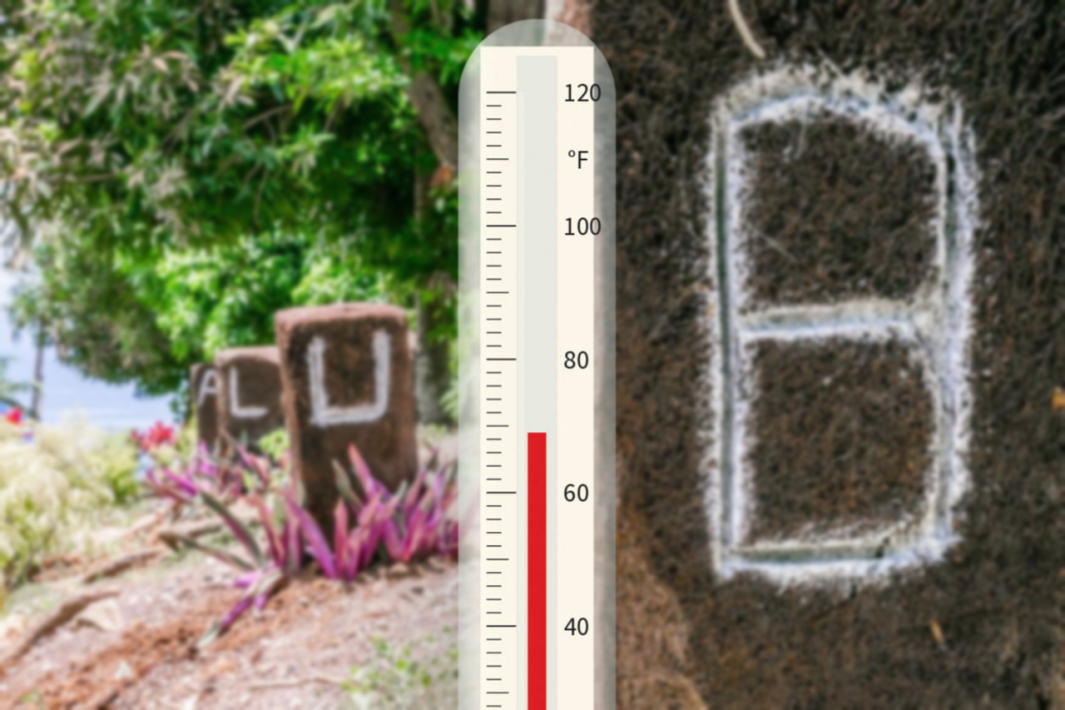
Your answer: **69** °F
